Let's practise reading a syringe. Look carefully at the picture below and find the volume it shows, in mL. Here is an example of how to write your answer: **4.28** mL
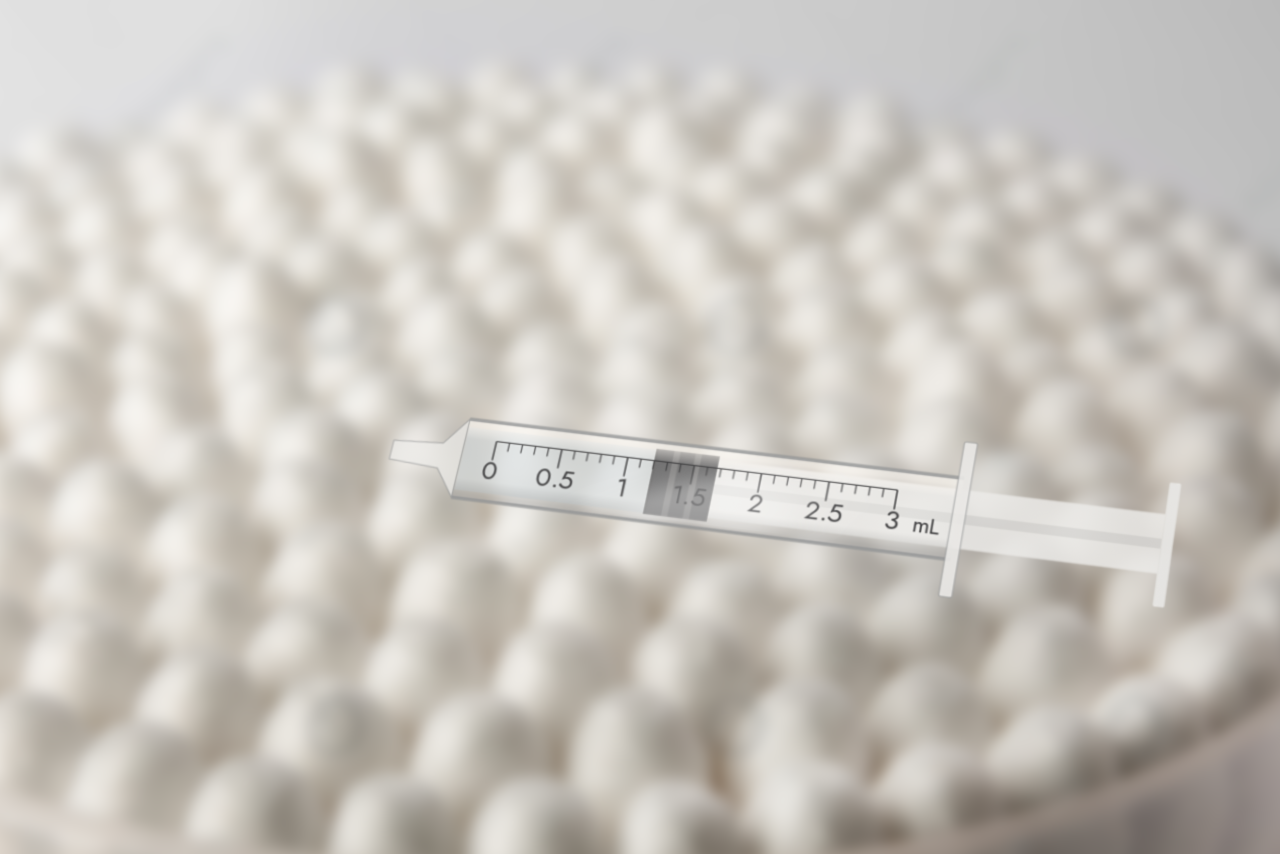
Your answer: **1.2** mL
